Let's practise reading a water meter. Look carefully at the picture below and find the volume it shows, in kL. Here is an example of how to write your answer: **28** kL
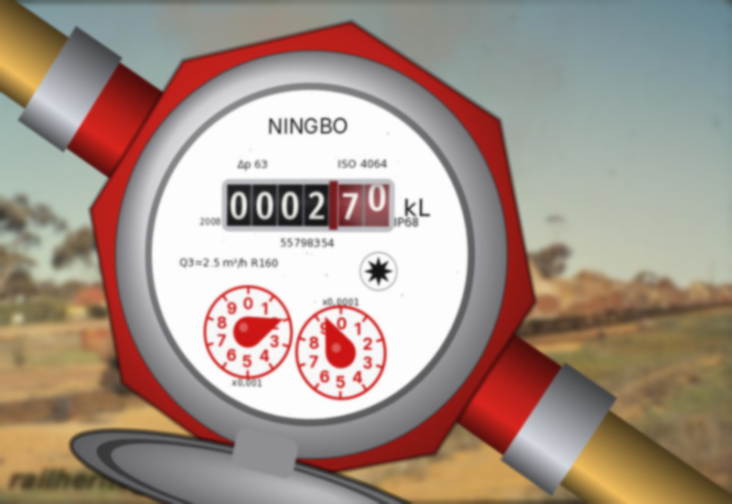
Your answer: **2.7019** kL
